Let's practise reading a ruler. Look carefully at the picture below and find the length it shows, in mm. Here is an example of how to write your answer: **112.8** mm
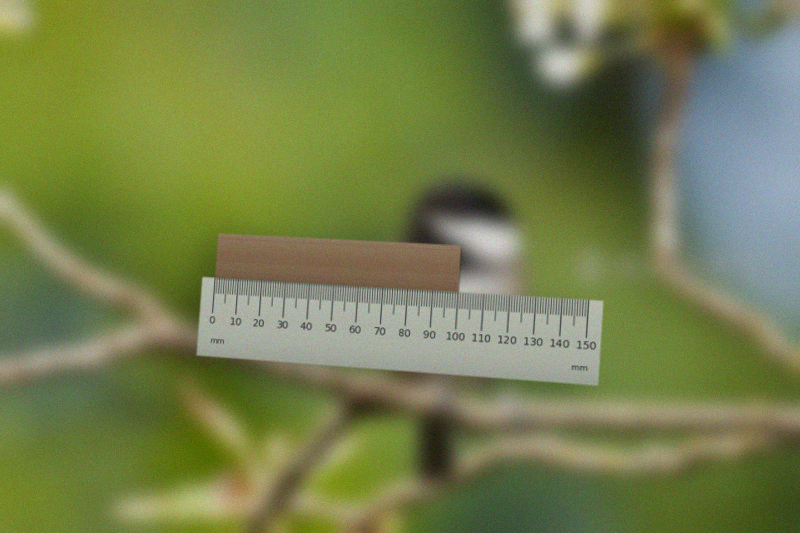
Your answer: **100** mm
